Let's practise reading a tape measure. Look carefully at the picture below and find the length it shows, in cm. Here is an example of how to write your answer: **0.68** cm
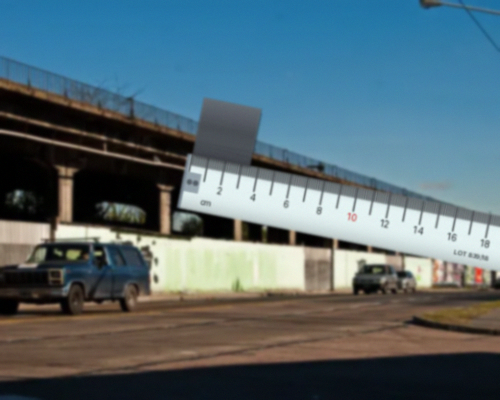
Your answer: **3.5** cm
